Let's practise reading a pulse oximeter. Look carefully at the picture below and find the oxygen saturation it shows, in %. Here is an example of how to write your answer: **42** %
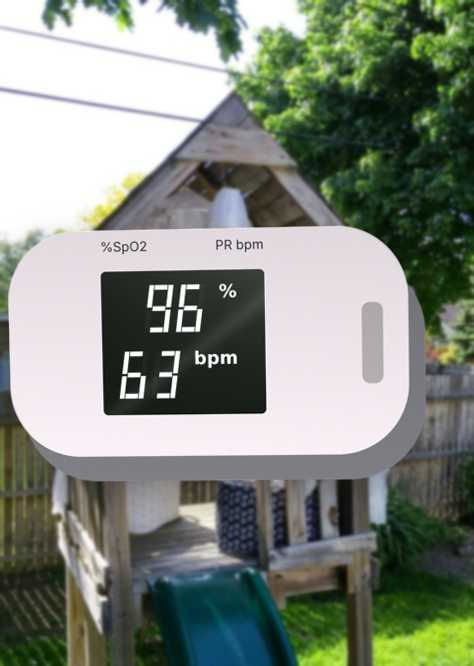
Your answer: **96** %
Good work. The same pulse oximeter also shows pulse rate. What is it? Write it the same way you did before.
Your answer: **63** bpm
